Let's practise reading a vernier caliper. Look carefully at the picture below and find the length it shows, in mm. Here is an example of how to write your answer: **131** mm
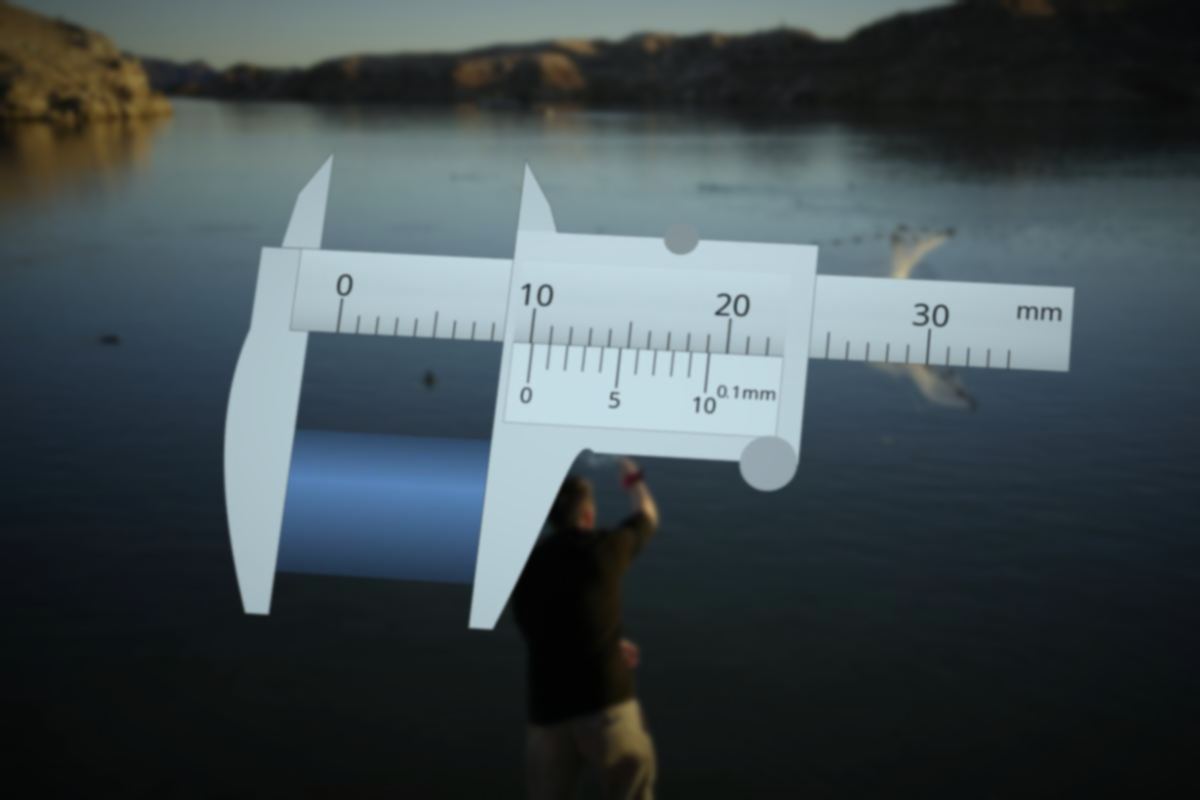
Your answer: **10.1** mm
